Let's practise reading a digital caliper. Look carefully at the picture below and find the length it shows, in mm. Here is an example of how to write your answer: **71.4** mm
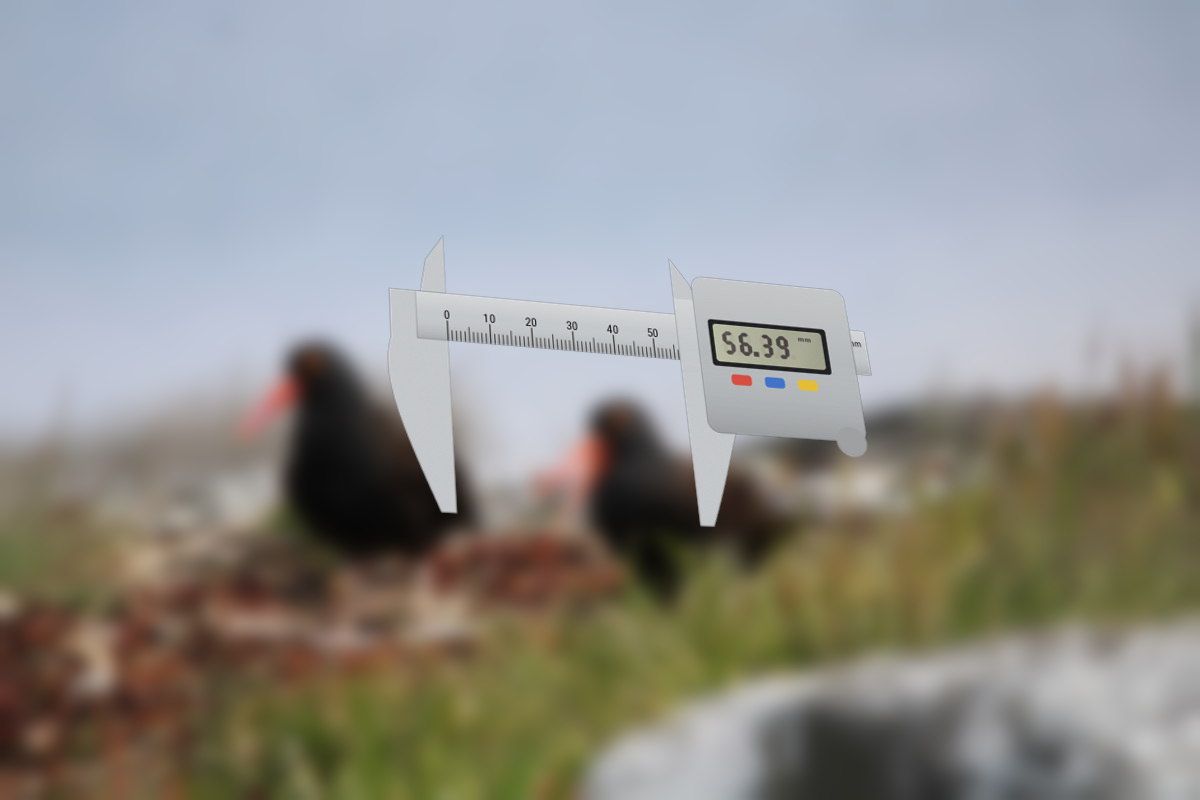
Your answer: **56.39** mm
